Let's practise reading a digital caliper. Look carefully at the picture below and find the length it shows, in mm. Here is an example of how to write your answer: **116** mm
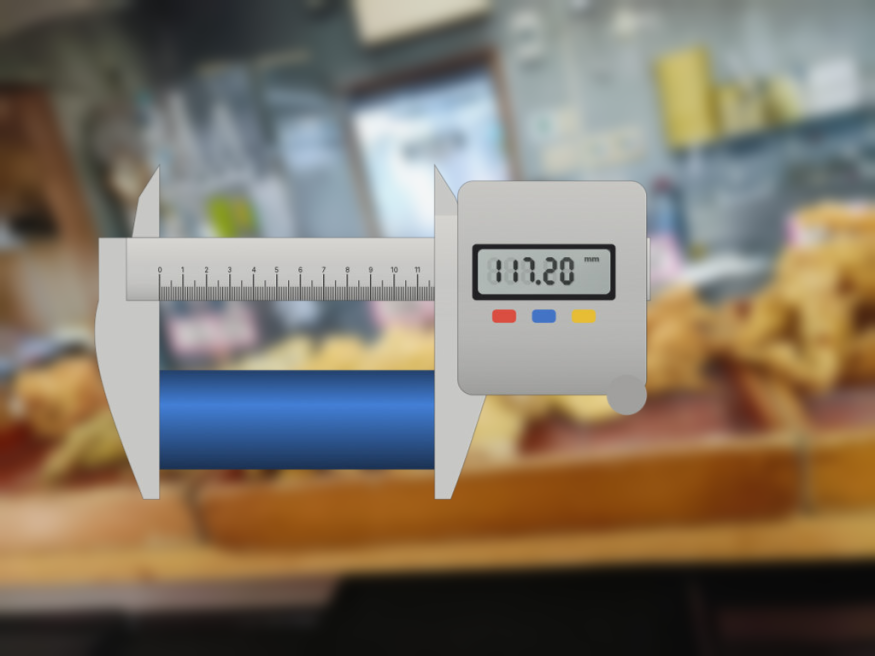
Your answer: **117.20** mm
